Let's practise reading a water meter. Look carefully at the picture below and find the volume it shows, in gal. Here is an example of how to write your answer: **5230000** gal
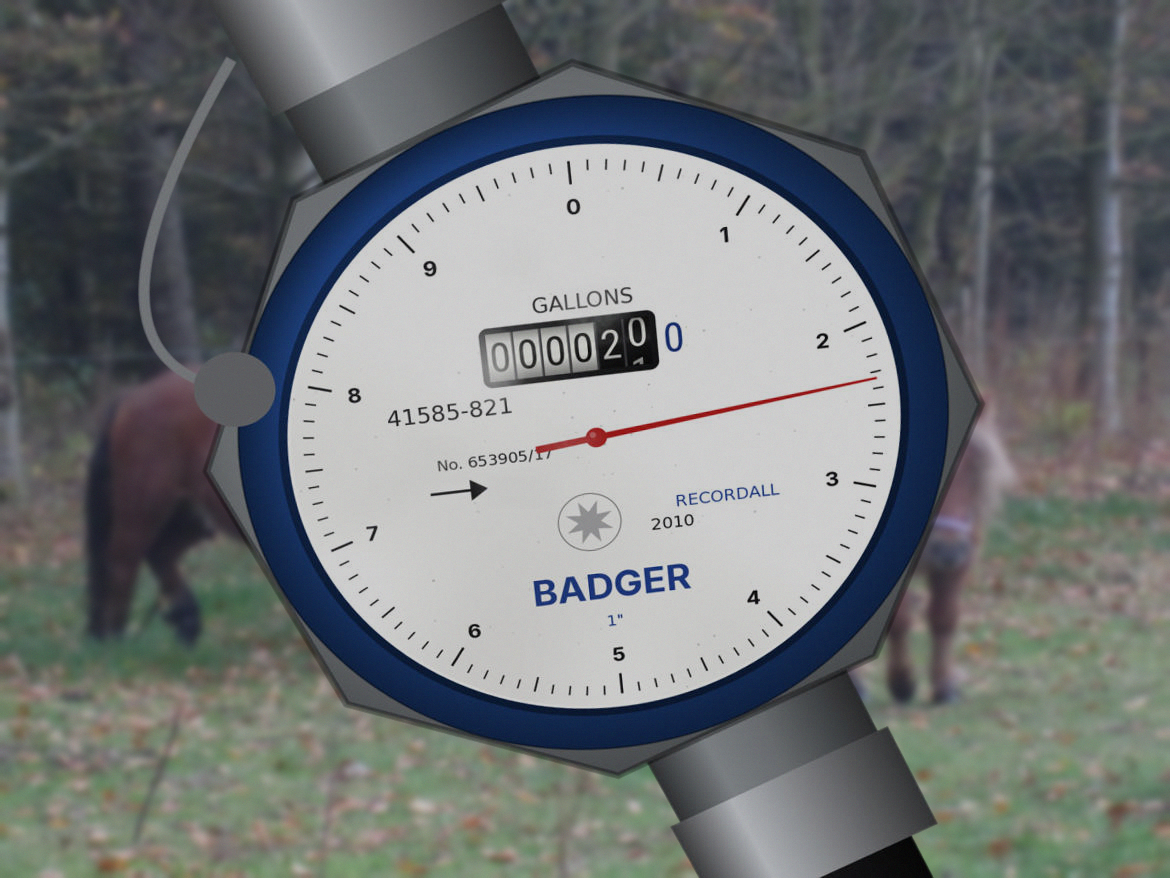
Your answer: **202.3** gal
